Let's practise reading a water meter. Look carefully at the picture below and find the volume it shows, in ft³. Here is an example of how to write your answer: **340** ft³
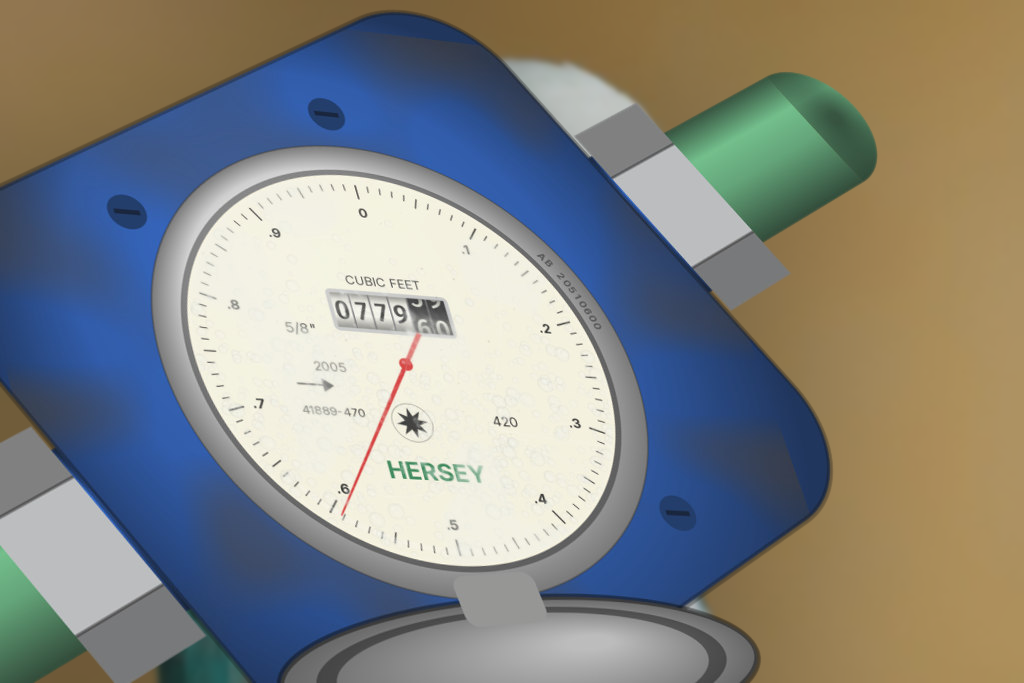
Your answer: **77959.59** ft³
